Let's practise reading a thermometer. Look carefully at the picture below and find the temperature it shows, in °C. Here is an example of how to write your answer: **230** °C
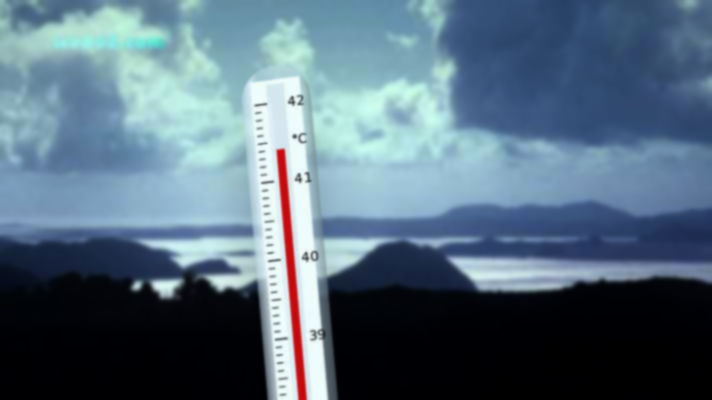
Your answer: **41.4** °C
